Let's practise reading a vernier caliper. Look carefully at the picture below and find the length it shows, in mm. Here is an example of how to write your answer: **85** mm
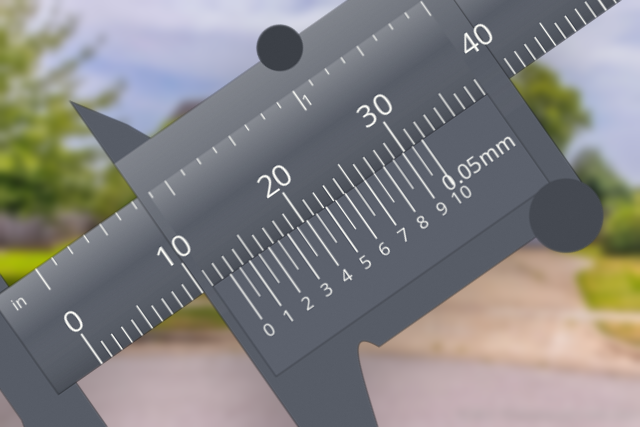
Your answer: **12.7** mm
